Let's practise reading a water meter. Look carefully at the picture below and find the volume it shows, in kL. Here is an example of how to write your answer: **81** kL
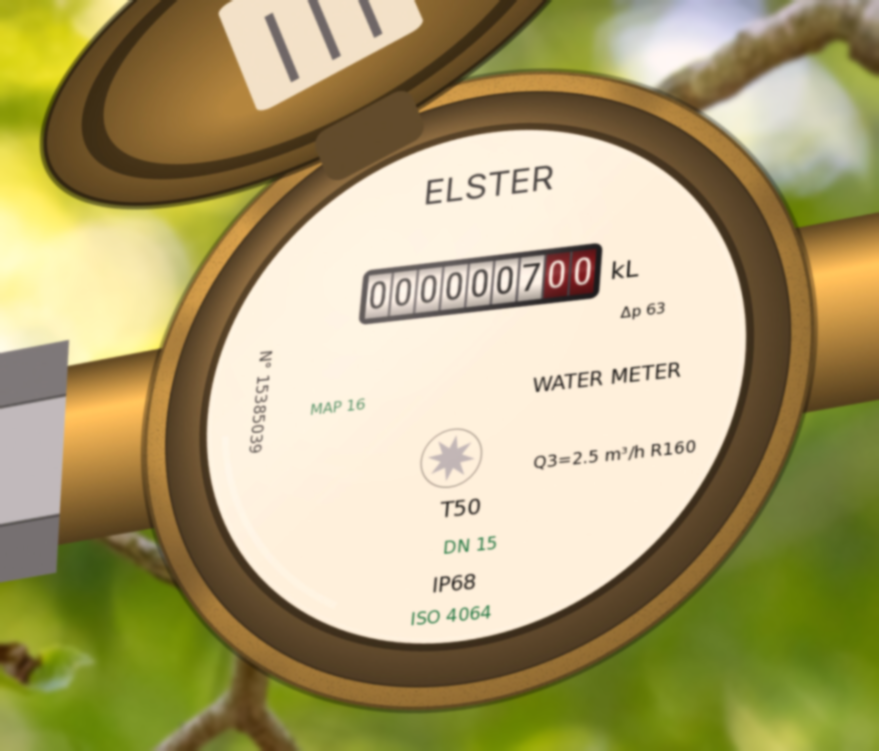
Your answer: **7.00** kL
